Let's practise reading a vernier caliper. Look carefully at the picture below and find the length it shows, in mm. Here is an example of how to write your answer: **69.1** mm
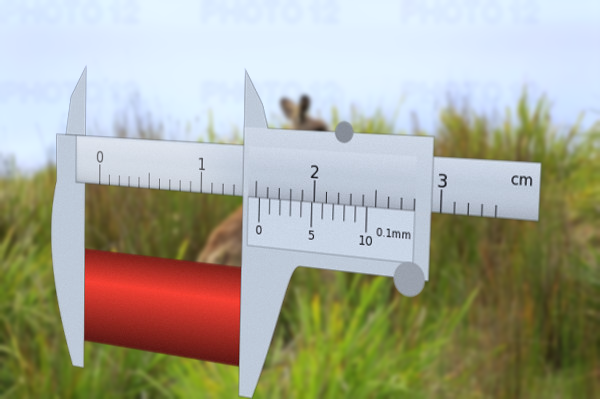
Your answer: **15.3** mm
